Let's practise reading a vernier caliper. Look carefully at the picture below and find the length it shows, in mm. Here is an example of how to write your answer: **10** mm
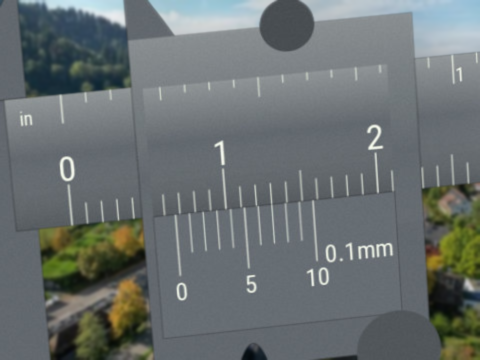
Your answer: **6.7** mm
